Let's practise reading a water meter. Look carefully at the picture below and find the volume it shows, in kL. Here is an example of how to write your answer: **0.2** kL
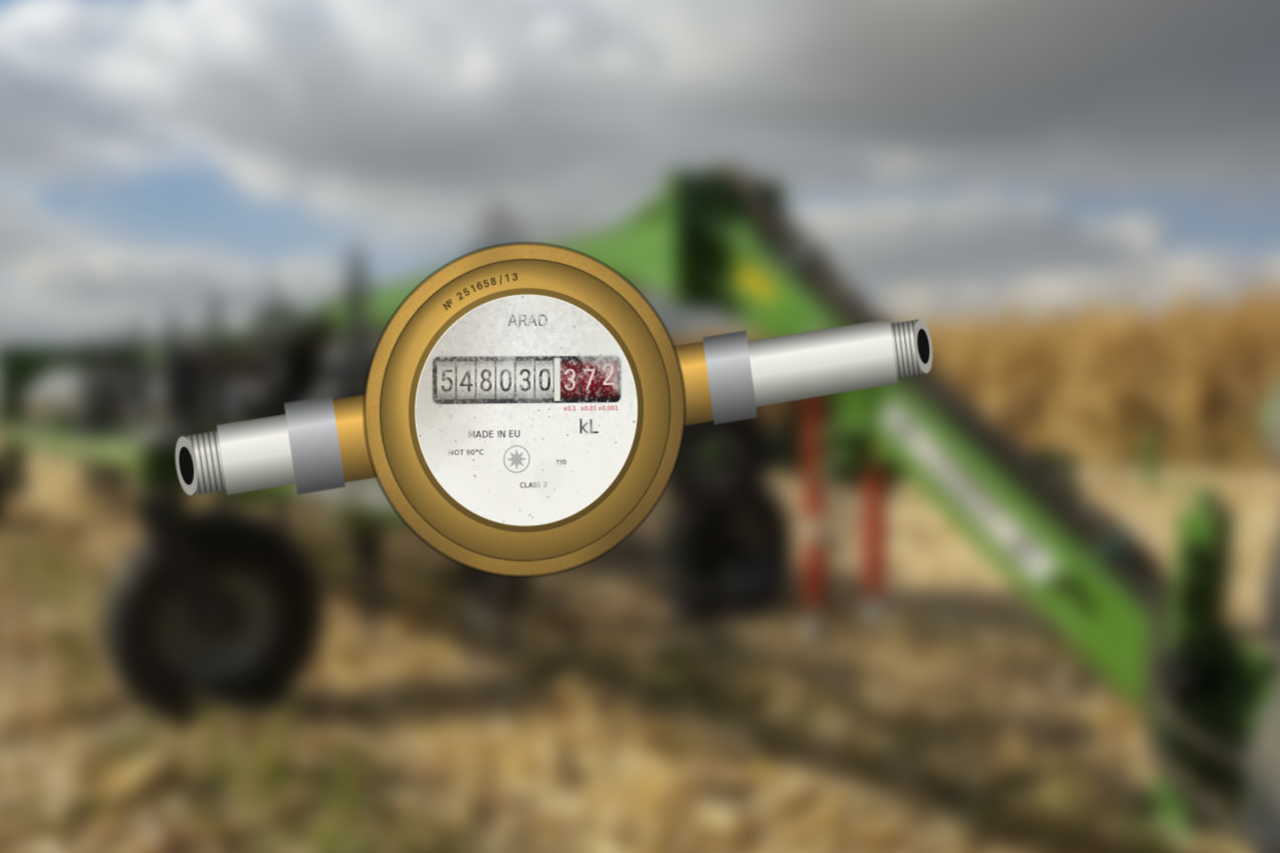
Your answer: **548030.372** kL
